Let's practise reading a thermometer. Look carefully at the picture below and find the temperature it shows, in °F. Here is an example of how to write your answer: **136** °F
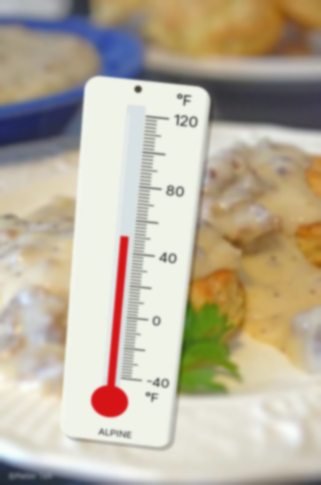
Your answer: **50** °F
